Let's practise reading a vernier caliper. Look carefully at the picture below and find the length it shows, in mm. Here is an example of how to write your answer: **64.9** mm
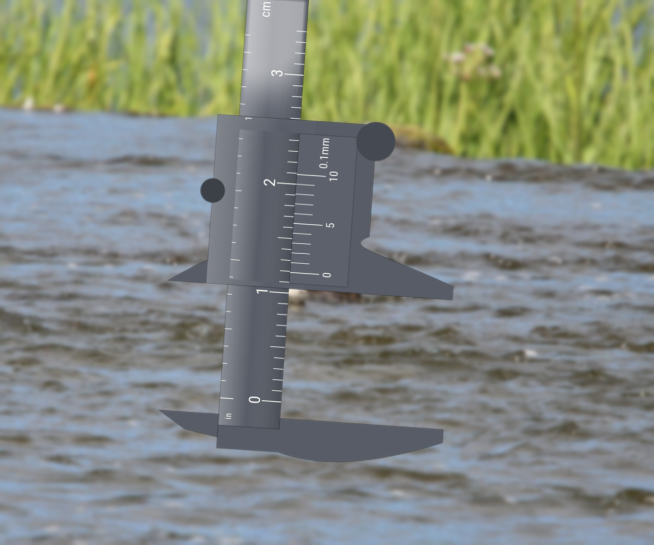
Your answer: **11.9** mm
